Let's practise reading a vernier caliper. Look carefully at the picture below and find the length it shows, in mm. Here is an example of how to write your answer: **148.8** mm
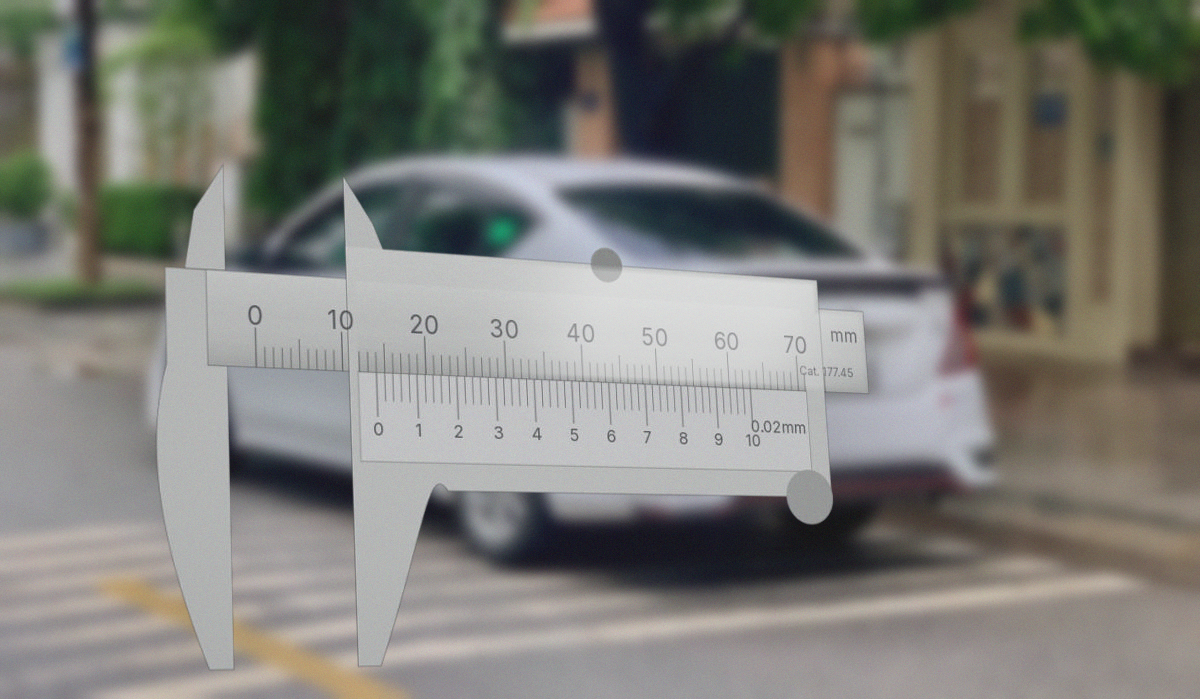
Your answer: **14.0** mm
